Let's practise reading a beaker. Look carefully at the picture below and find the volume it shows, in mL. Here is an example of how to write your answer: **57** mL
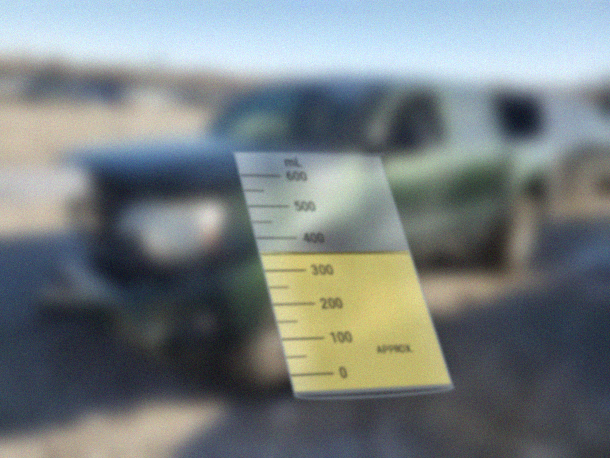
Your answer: **350** mL
